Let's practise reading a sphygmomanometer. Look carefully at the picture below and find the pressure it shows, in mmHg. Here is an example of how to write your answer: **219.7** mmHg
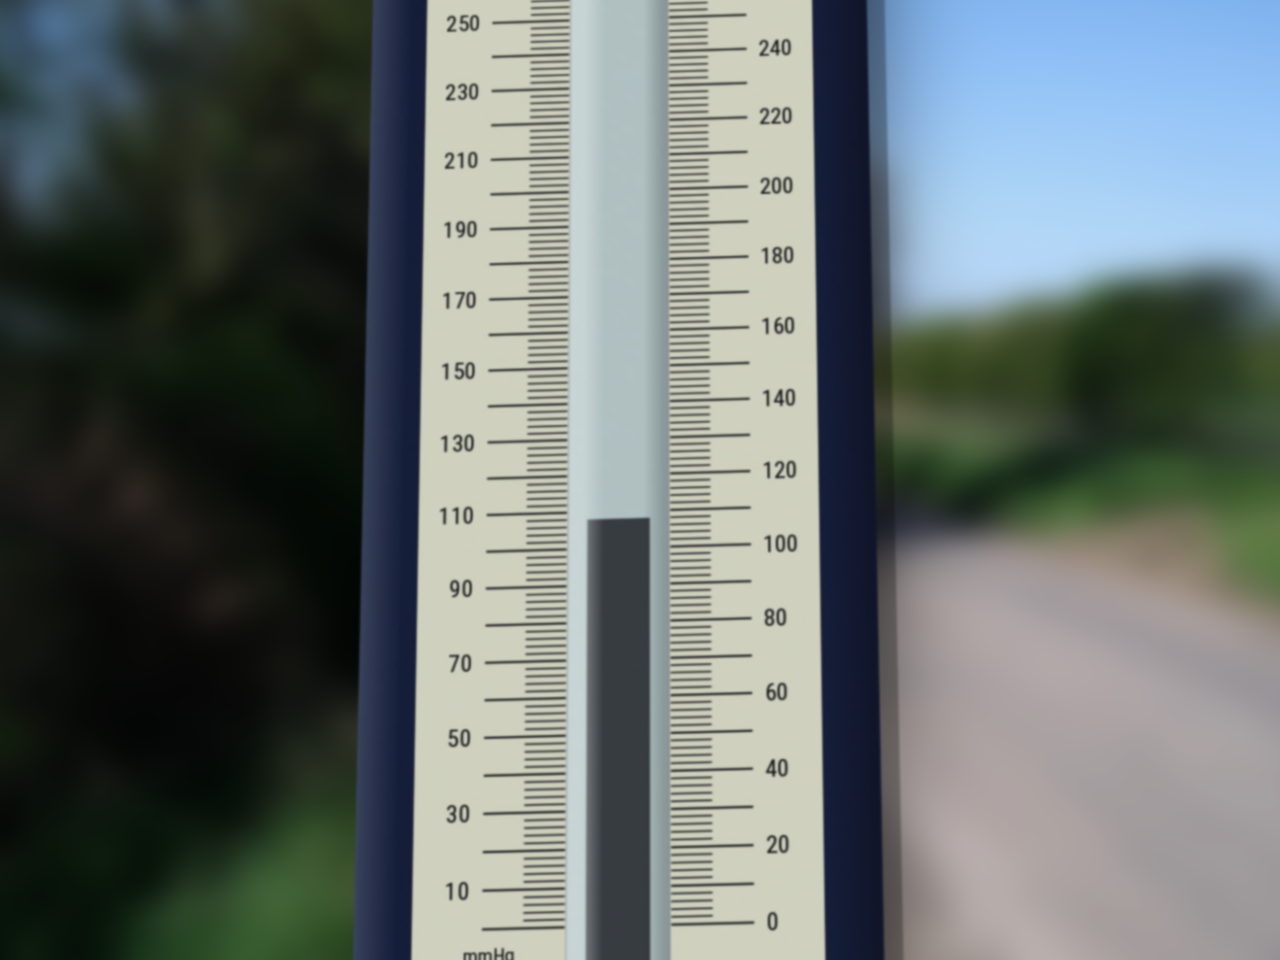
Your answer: **108** mmHg
